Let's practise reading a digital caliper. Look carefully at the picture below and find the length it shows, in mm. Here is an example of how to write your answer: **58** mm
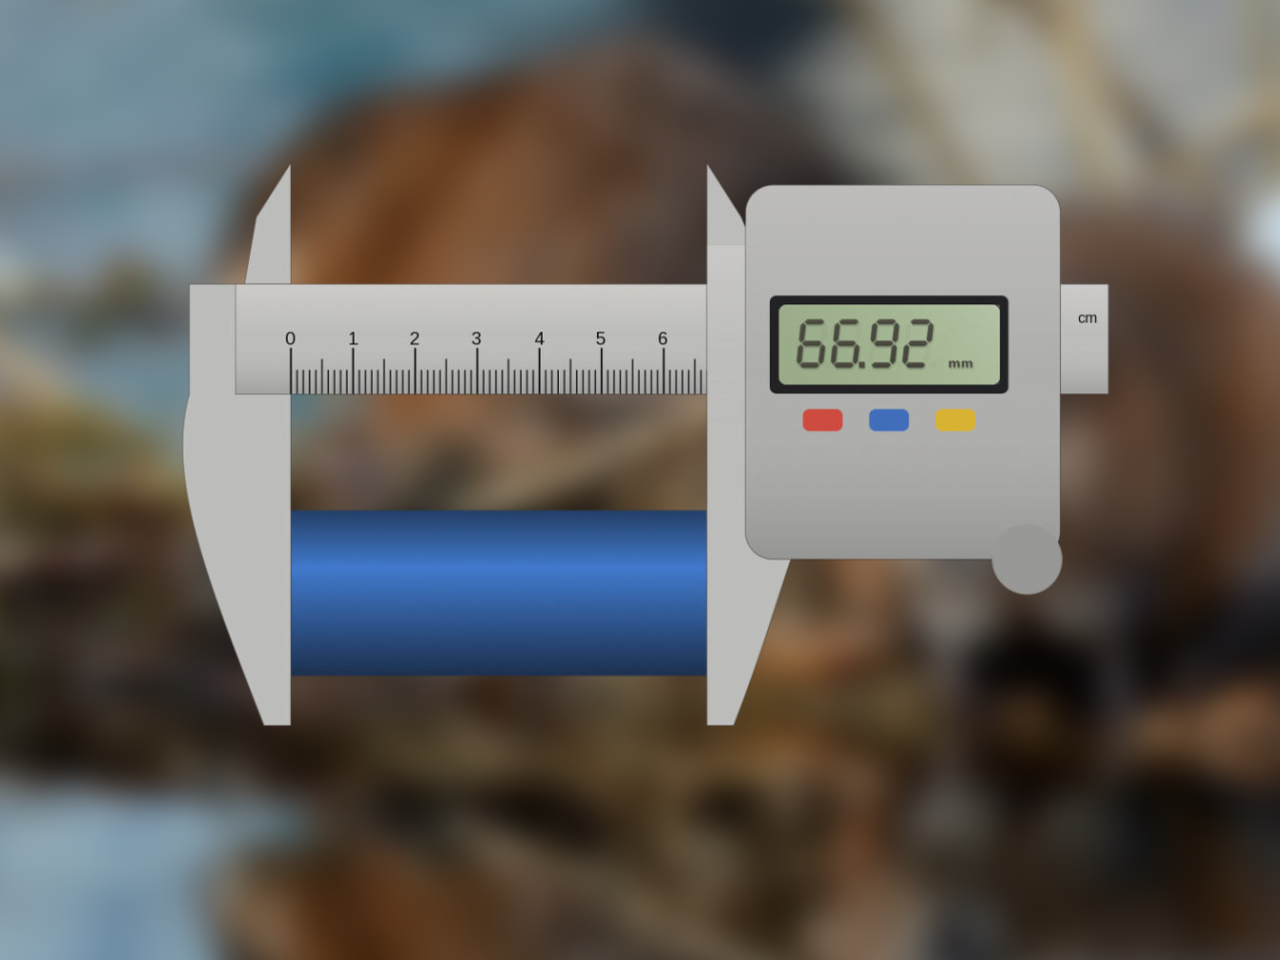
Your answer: **66.92** mm
